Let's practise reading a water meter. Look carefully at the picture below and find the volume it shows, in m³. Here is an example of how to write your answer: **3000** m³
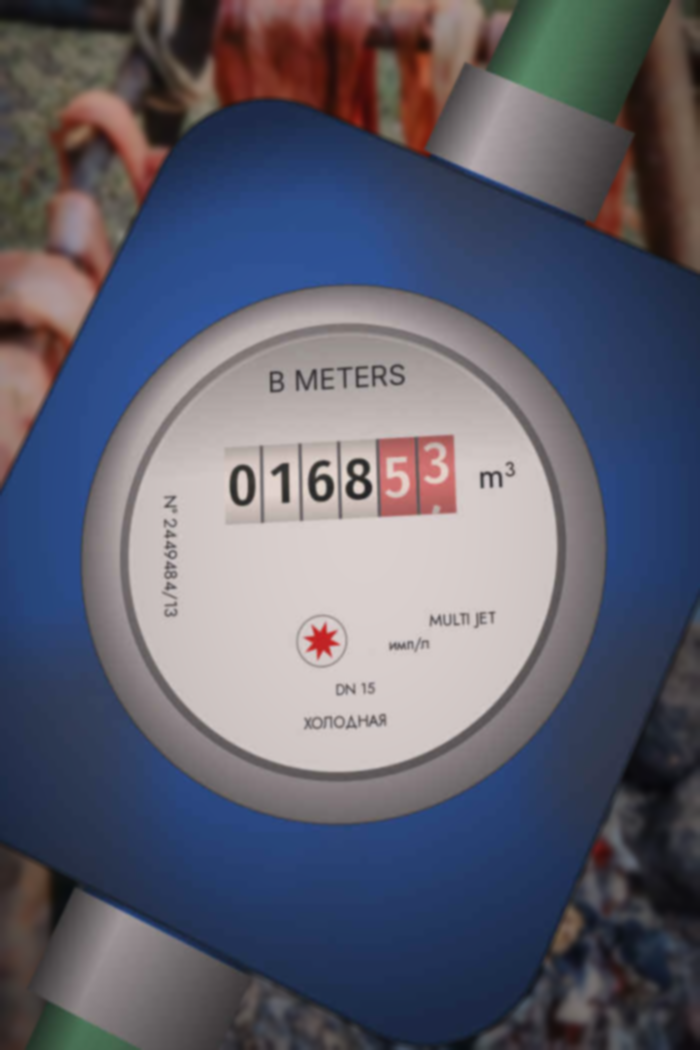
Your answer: **168.53** m³
